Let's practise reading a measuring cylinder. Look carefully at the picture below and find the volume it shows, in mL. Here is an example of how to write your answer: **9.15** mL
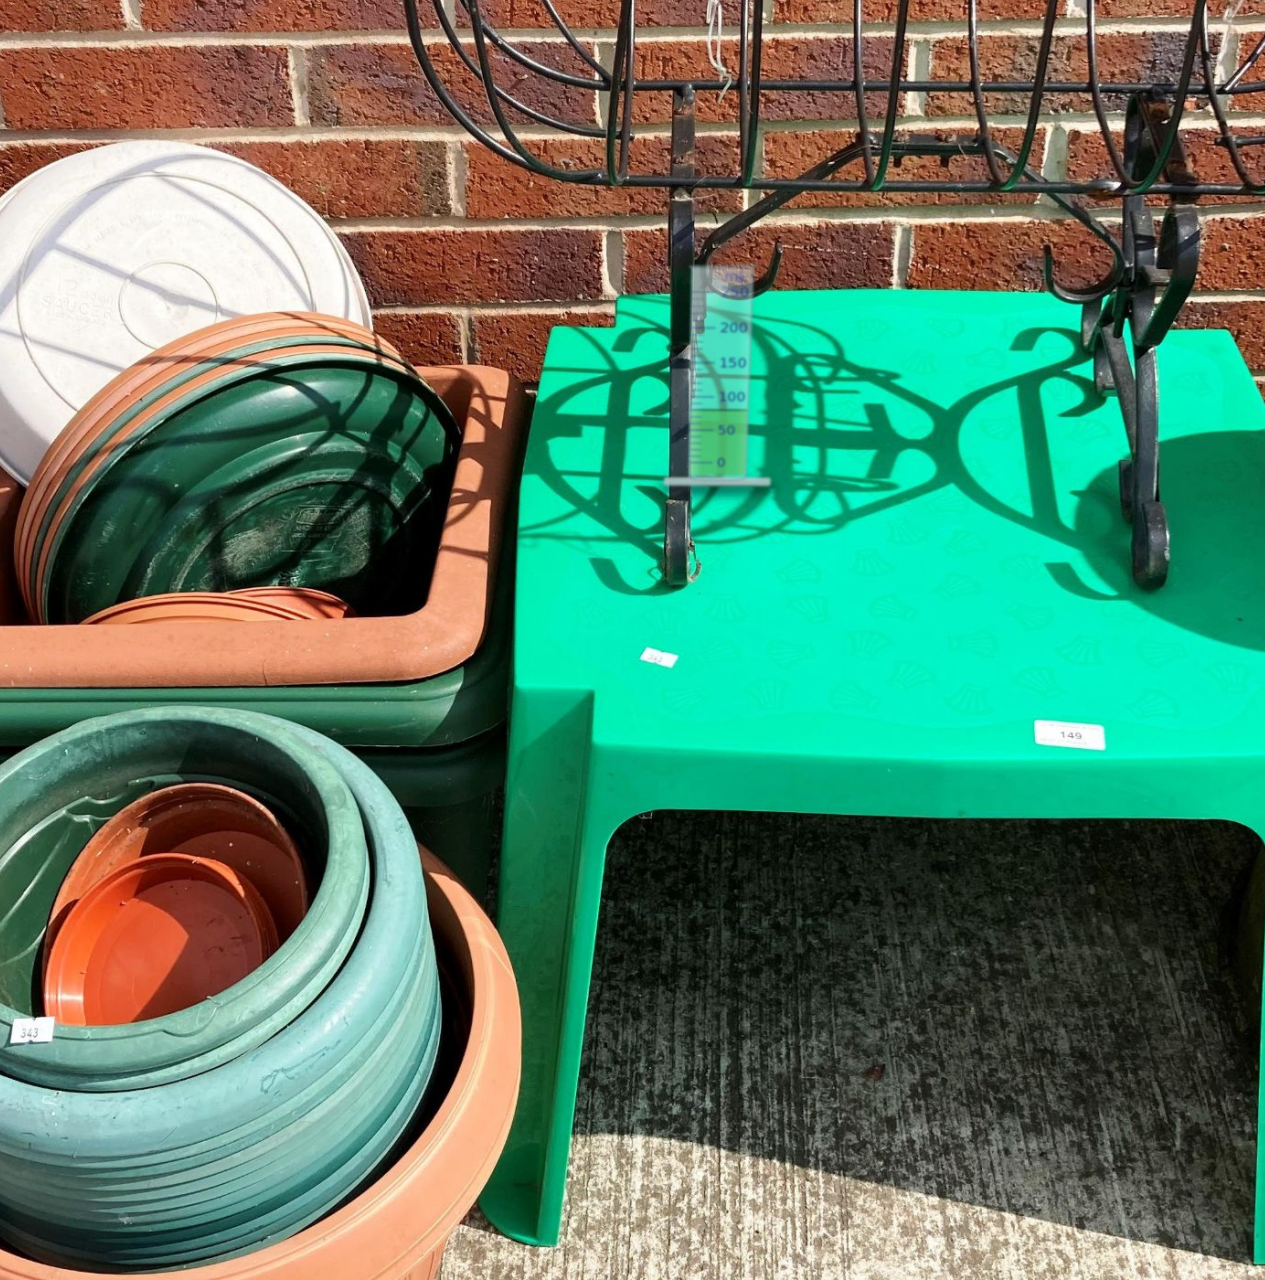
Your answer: **80** mL
